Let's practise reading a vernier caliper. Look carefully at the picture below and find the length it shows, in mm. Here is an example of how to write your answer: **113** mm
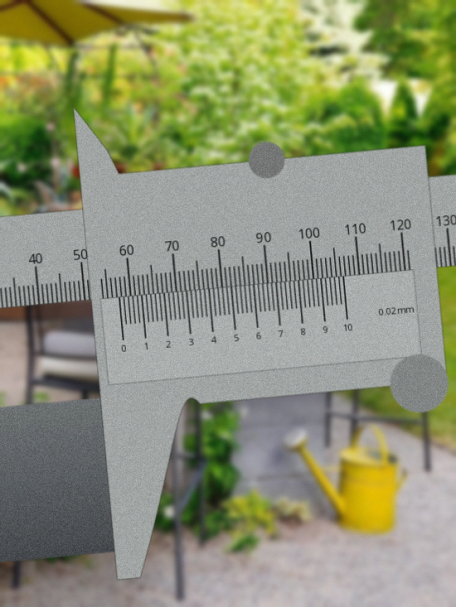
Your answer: **57.5** mm
